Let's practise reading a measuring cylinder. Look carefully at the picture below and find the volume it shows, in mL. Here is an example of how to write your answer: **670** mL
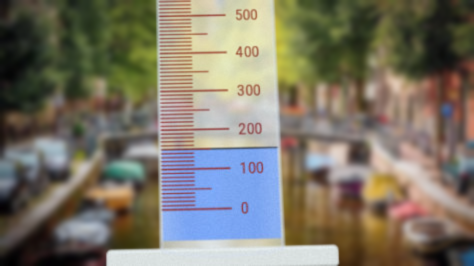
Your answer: **150** mL
